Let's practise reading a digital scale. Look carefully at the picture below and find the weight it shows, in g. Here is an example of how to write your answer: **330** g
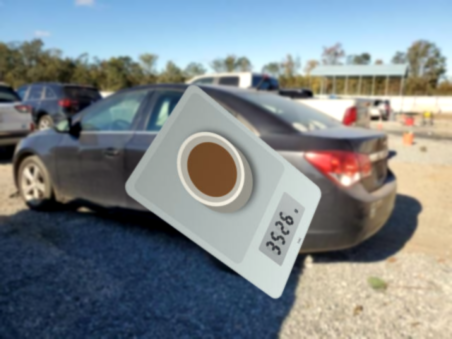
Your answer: **3526** g
